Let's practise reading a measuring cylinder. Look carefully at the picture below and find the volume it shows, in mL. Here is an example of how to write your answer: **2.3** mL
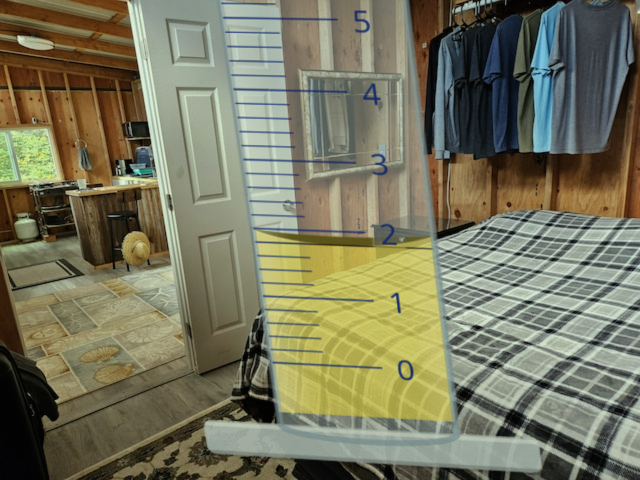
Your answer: **1.8** mL
